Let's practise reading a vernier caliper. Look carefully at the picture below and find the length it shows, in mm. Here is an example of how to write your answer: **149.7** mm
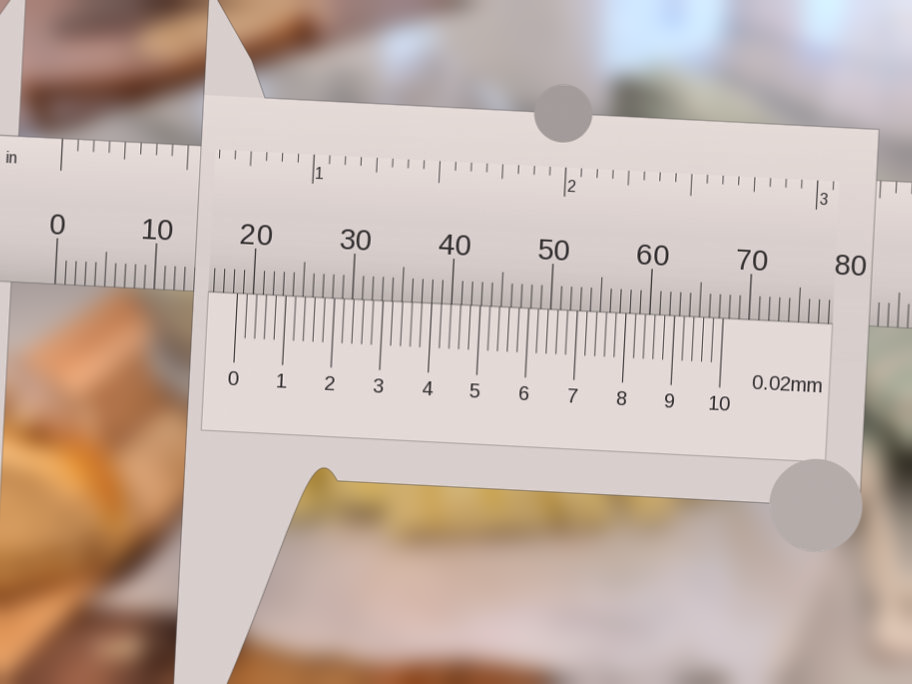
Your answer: **18.4** mm
